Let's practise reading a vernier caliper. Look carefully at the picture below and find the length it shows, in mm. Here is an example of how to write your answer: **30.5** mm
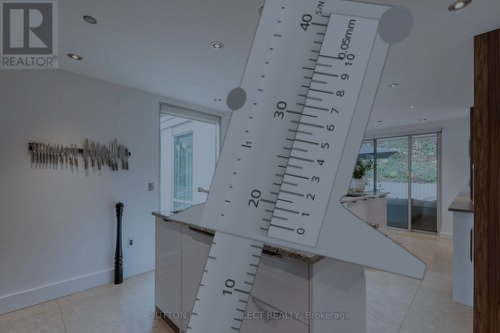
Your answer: **17.6** mm
